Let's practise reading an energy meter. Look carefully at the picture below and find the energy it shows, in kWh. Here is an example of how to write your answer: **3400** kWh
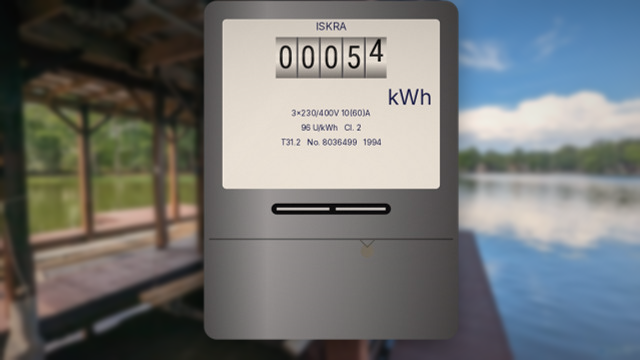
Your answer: **54** kWh
